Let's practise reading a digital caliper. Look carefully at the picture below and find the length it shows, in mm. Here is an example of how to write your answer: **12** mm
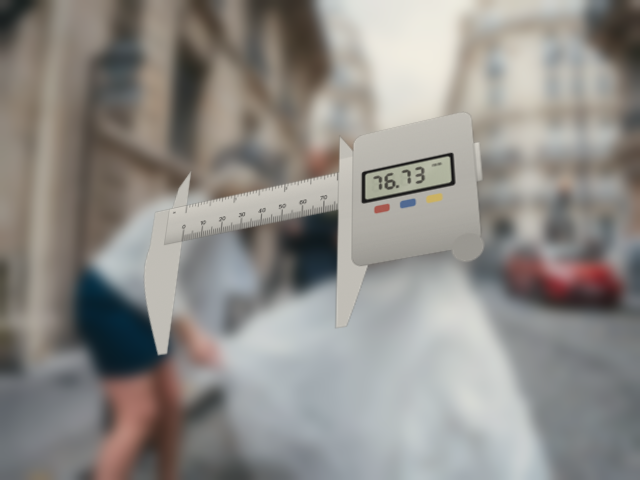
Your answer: **76.73** mm
